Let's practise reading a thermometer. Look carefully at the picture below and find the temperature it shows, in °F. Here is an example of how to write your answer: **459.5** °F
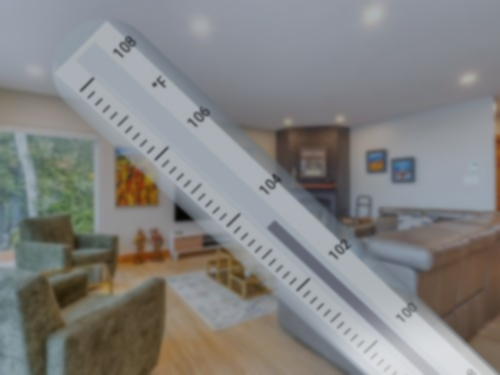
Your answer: **103.4** °F
